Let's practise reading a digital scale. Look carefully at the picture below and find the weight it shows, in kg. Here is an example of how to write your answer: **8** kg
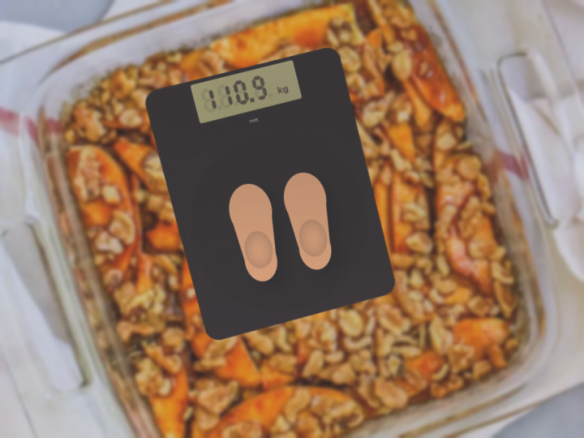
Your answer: **110.9** kg
